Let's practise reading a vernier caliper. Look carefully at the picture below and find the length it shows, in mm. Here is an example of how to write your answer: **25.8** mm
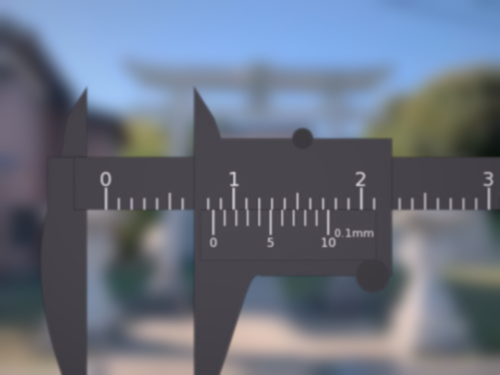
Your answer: **8.4** mm
